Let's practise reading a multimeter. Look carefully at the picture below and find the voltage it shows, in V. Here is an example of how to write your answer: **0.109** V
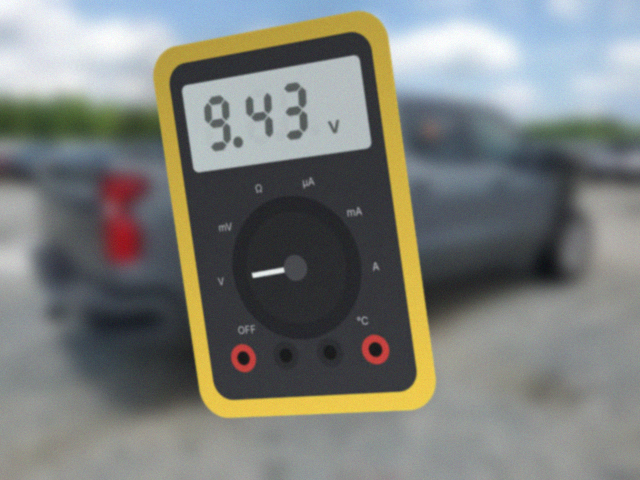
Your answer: **9.43** V
